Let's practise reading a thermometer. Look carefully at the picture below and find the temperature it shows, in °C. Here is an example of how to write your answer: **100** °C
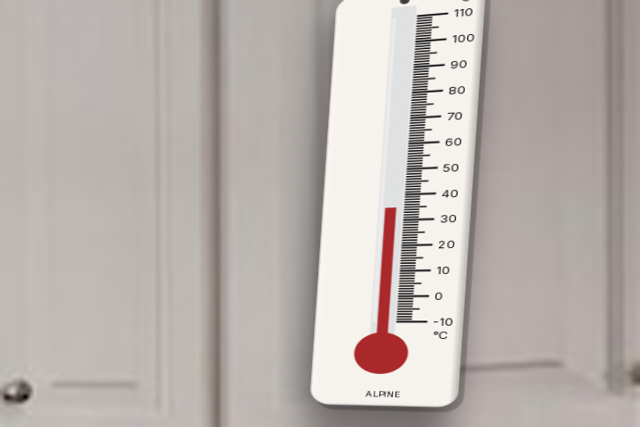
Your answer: **35** °C
